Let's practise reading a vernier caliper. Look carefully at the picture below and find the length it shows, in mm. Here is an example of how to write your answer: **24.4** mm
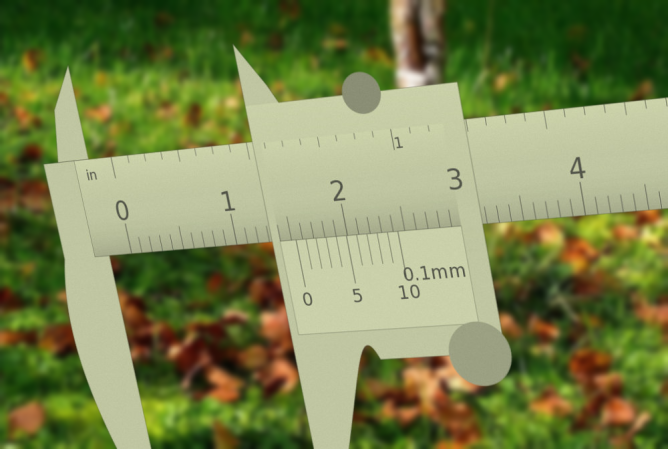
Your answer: **15.4** mm
